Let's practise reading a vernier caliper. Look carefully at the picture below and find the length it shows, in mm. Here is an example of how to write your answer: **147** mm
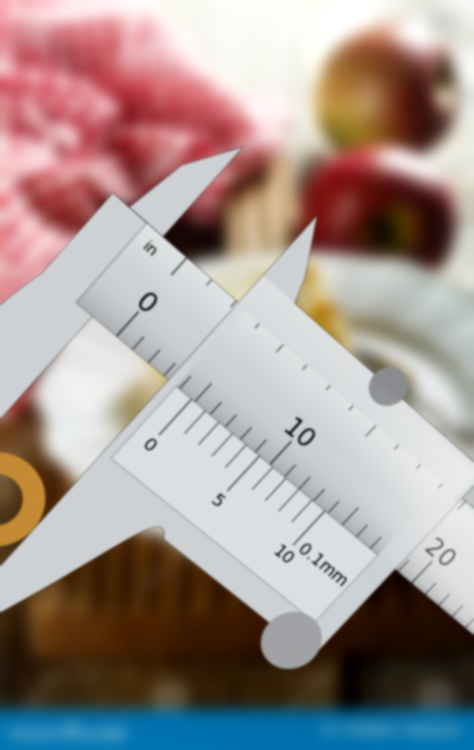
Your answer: **4.8** mm
